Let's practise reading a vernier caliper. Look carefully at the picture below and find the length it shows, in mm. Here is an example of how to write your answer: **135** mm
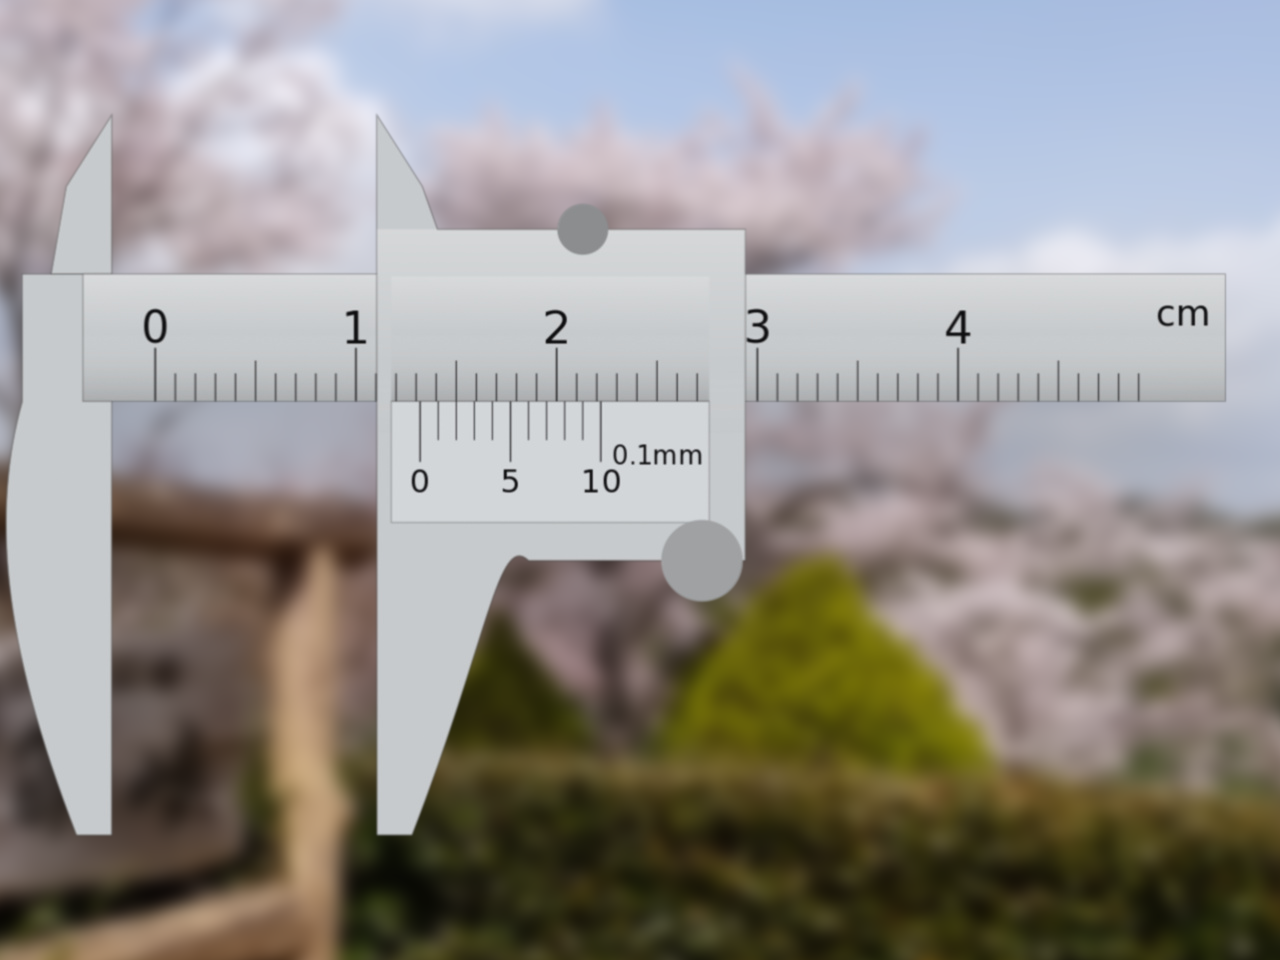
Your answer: **13.2** mm
